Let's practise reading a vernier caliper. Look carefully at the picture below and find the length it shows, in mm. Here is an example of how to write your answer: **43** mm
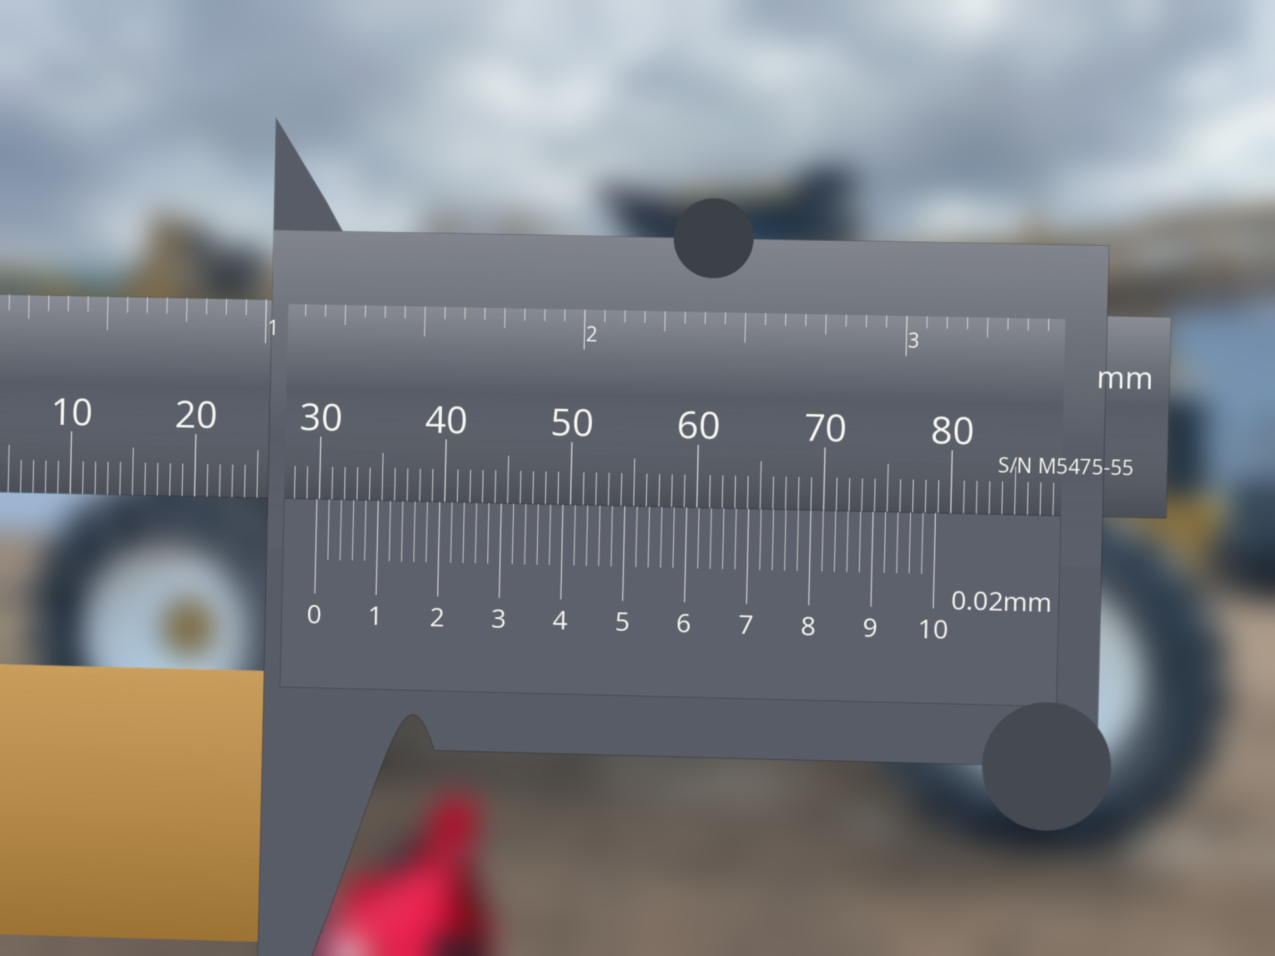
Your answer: **29.8** mm
